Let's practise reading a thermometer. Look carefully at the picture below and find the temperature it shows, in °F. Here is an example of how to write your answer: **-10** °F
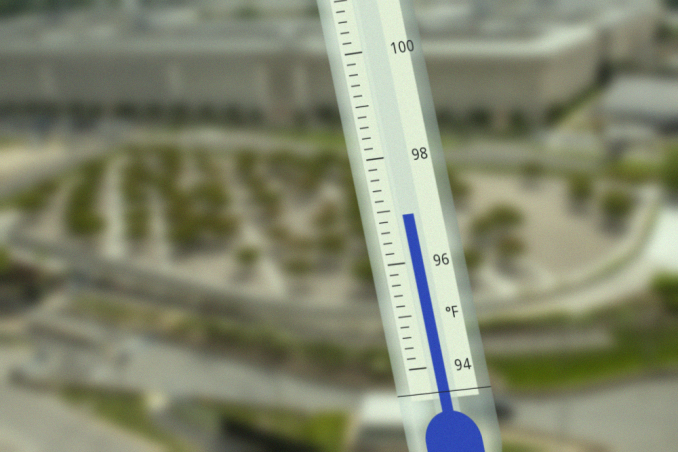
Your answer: **96.9** °F
